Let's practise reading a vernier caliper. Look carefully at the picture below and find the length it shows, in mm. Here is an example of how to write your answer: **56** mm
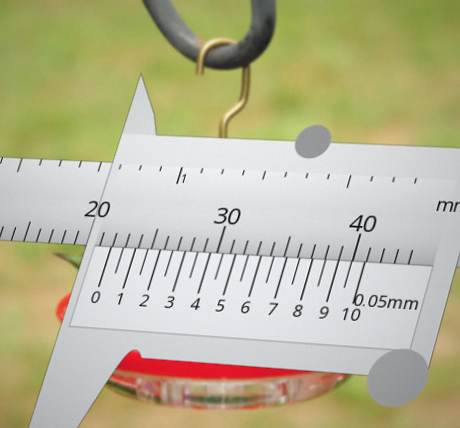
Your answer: **21.9** mm
